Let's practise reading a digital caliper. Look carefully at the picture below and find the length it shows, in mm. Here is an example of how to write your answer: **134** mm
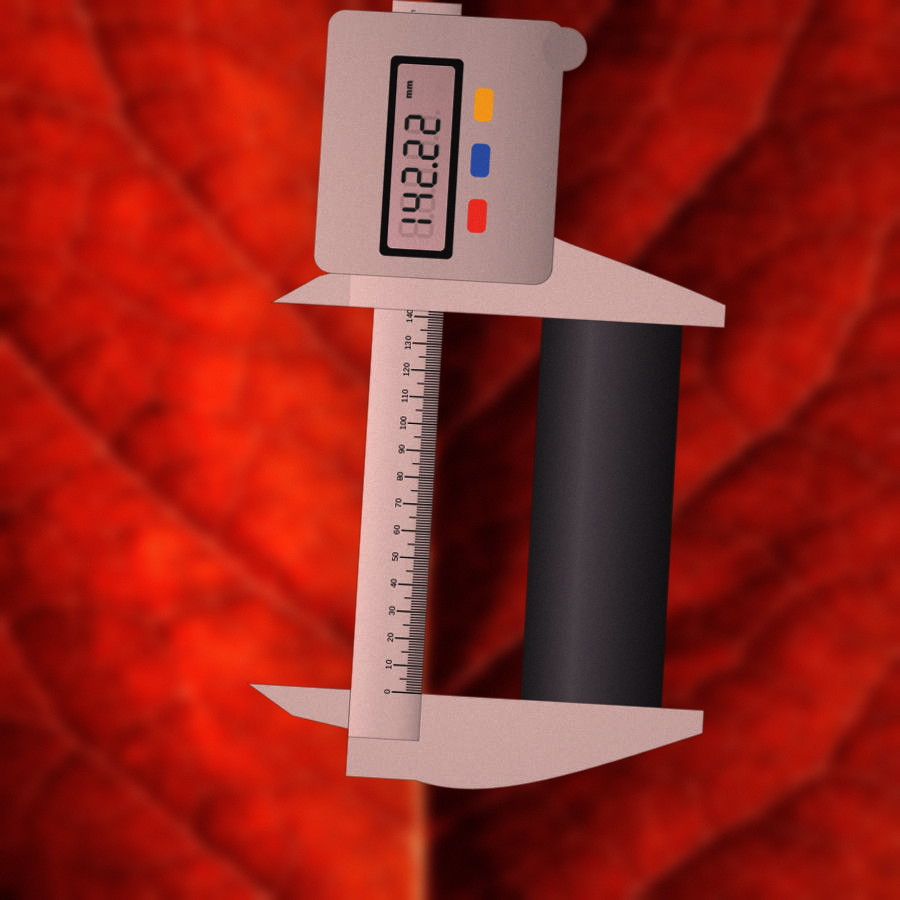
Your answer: **142.22** mm
